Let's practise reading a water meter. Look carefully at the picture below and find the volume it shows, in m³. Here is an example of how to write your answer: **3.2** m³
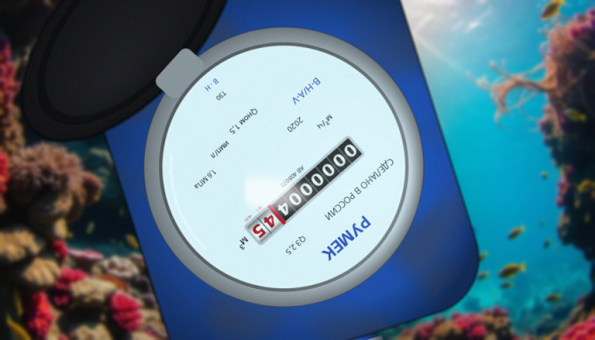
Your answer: **4.45** m³
